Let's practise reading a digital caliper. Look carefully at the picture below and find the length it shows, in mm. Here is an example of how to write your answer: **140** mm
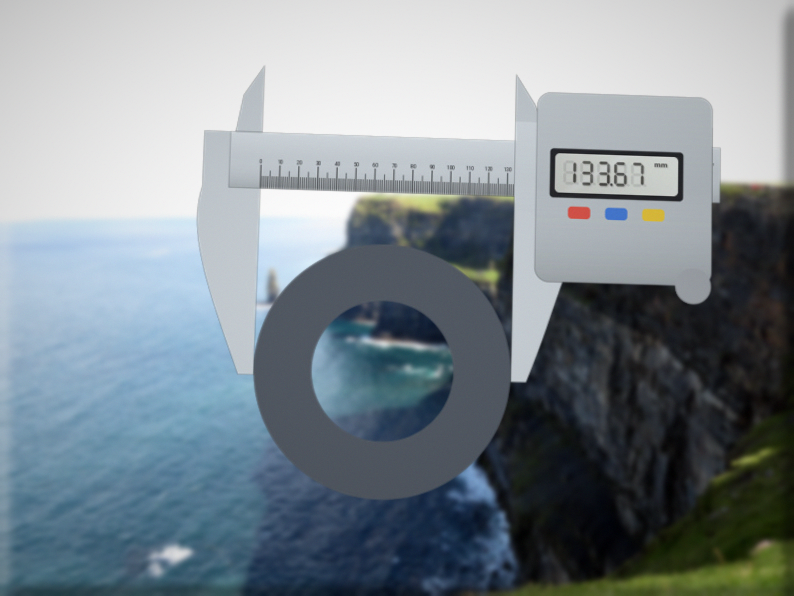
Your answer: **133.67** mm
